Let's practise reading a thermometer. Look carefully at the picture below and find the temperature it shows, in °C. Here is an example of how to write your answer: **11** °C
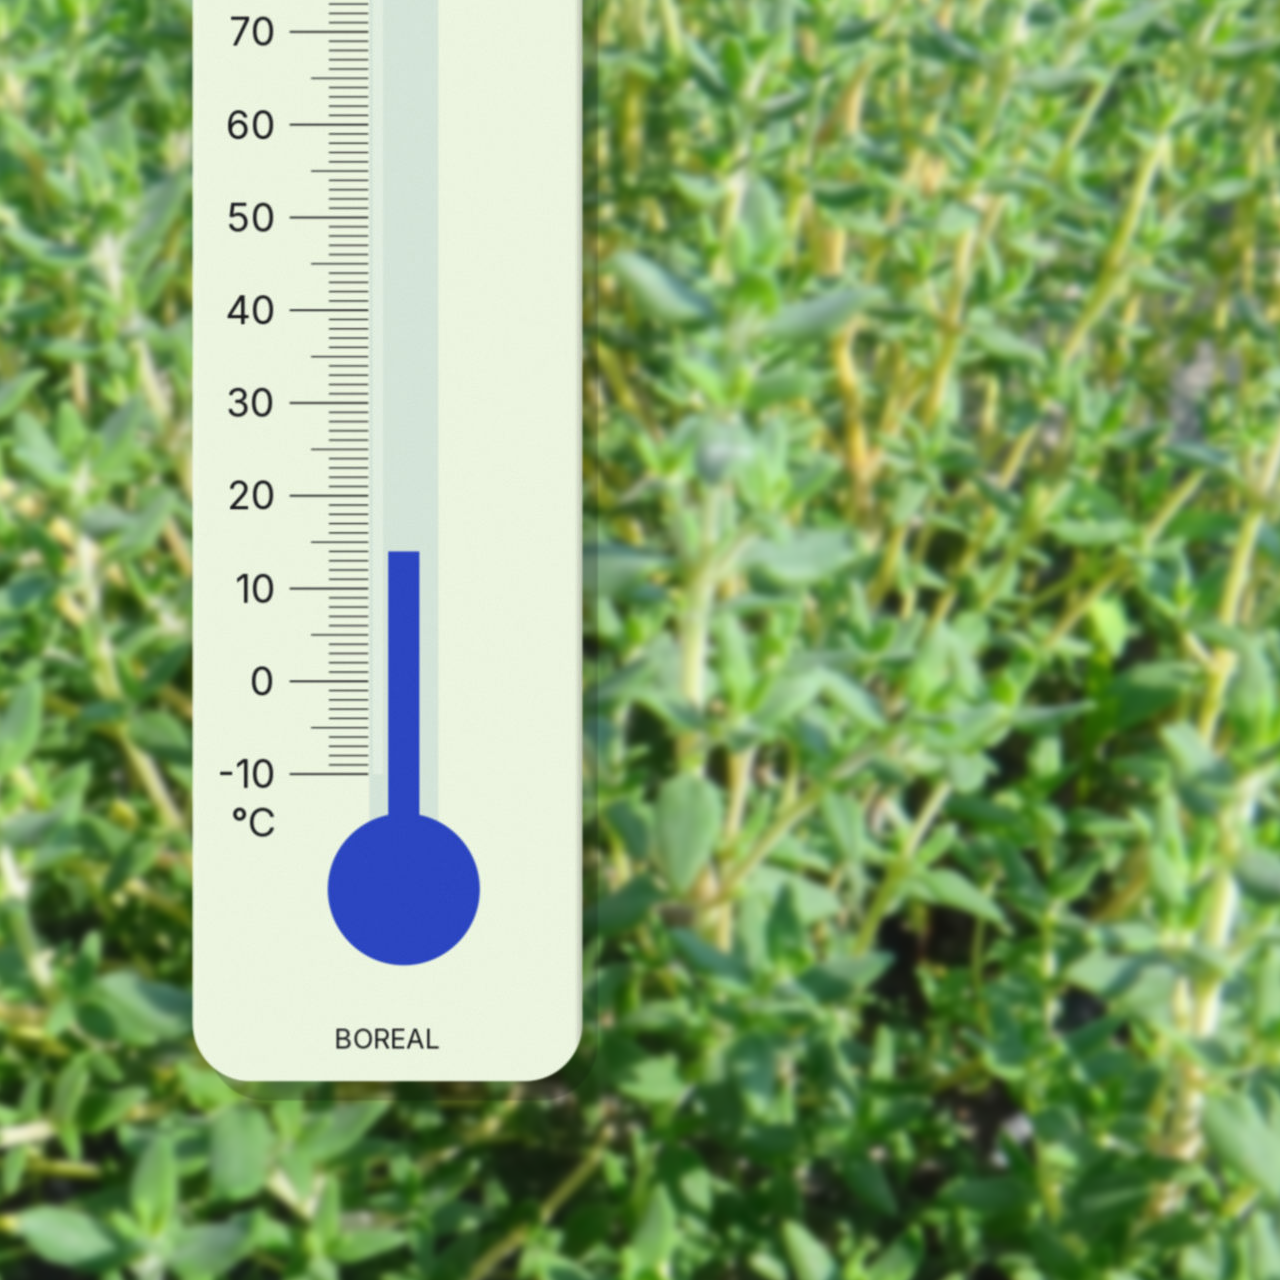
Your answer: **14** °C
